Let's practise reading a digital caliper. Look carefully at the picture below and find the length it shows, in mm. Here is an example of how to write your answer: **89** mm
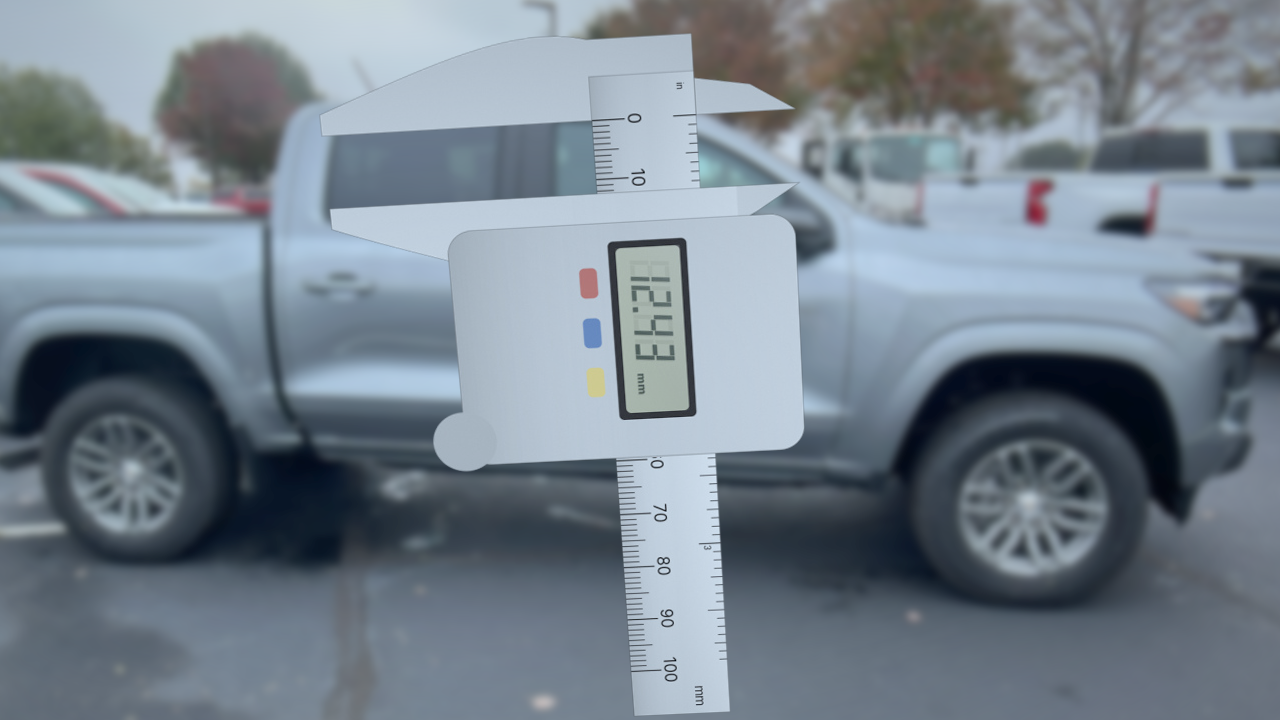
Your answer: **12.43** mm
